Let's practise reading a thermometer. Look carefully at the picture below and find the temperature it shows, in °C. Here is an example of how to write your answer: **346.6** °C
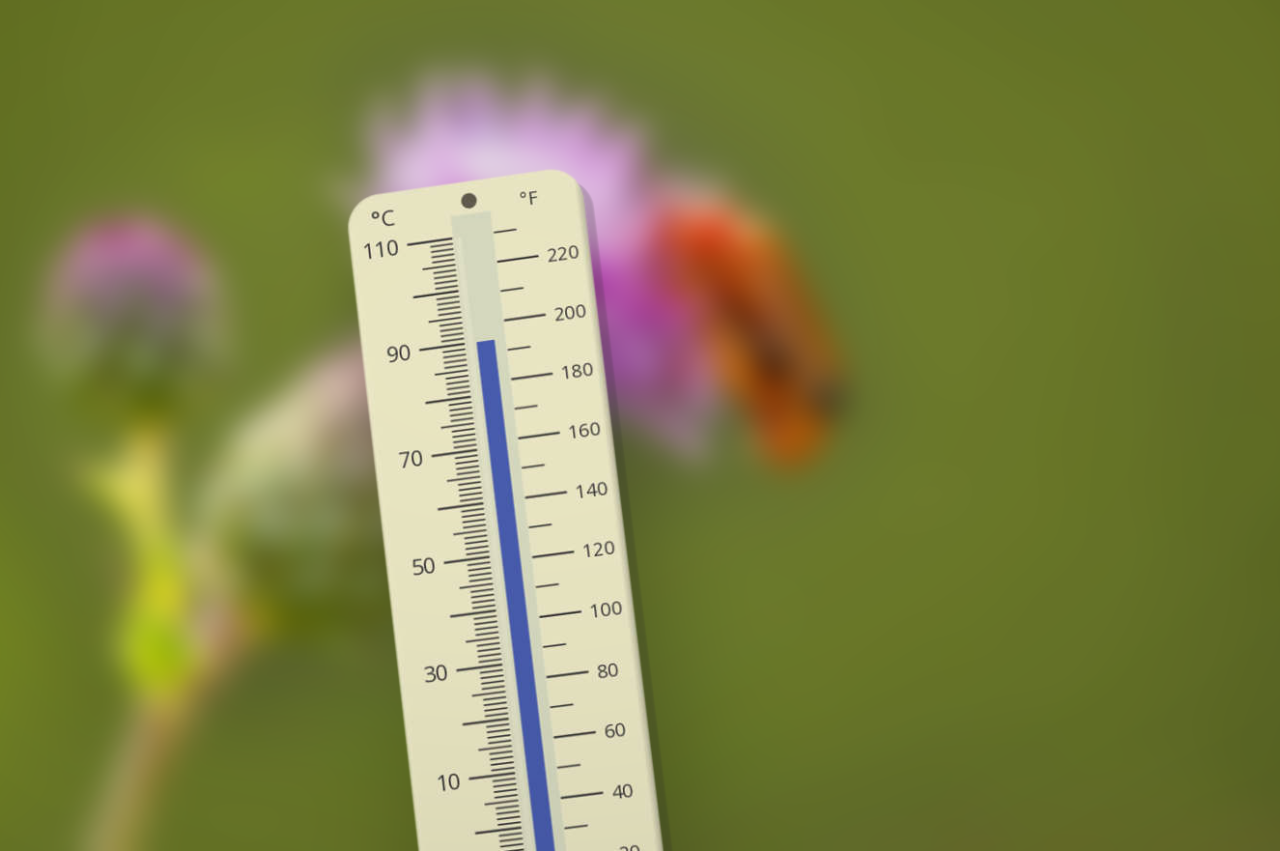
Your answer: **90** °C
